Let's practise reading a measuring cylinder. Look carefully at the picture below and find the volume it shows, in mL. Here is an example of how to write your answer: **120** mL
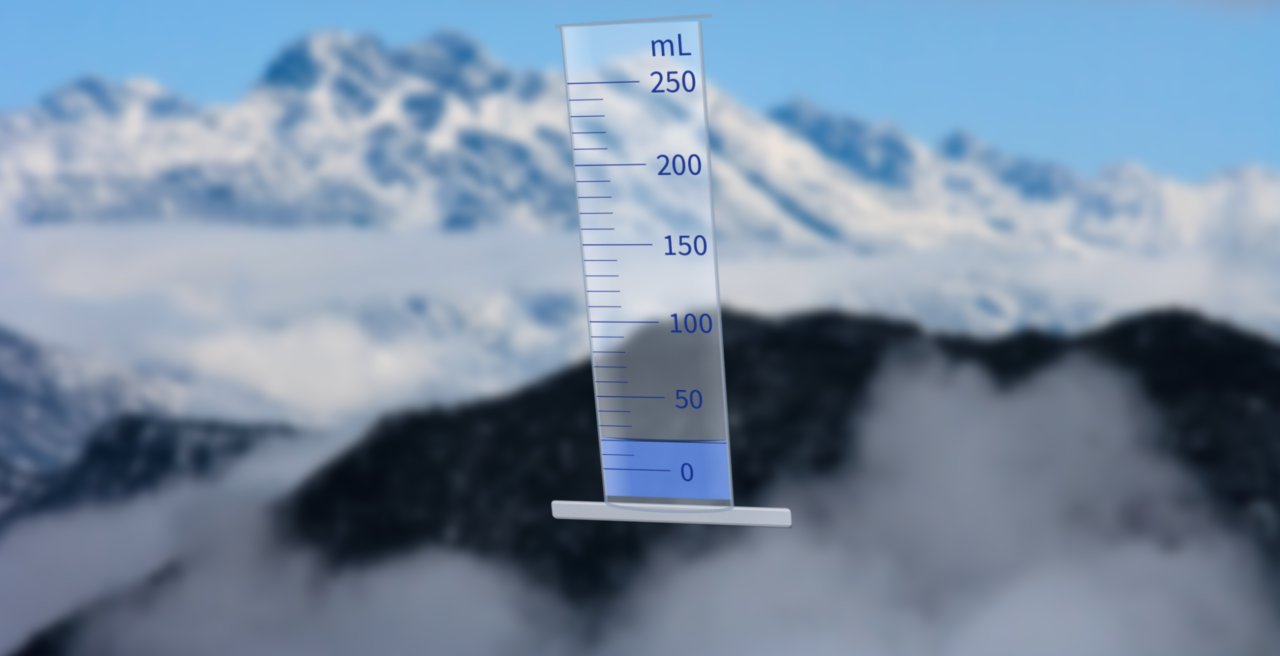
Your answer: **20** mL
